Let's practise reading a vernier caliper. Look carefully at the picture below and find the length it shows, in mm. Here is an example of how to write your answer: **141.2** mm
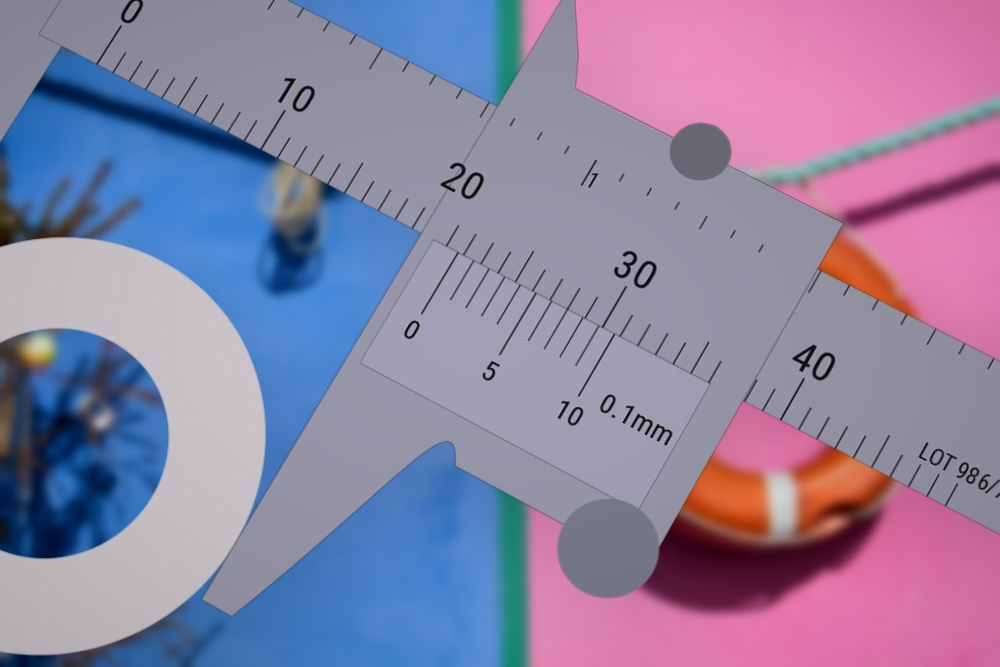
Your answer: **21.7** mm
